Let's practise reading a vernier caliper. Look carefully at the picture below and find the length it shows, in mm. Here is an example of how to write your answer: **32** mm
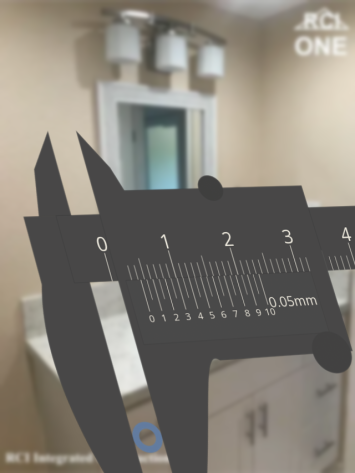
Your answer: **4.4** mm
